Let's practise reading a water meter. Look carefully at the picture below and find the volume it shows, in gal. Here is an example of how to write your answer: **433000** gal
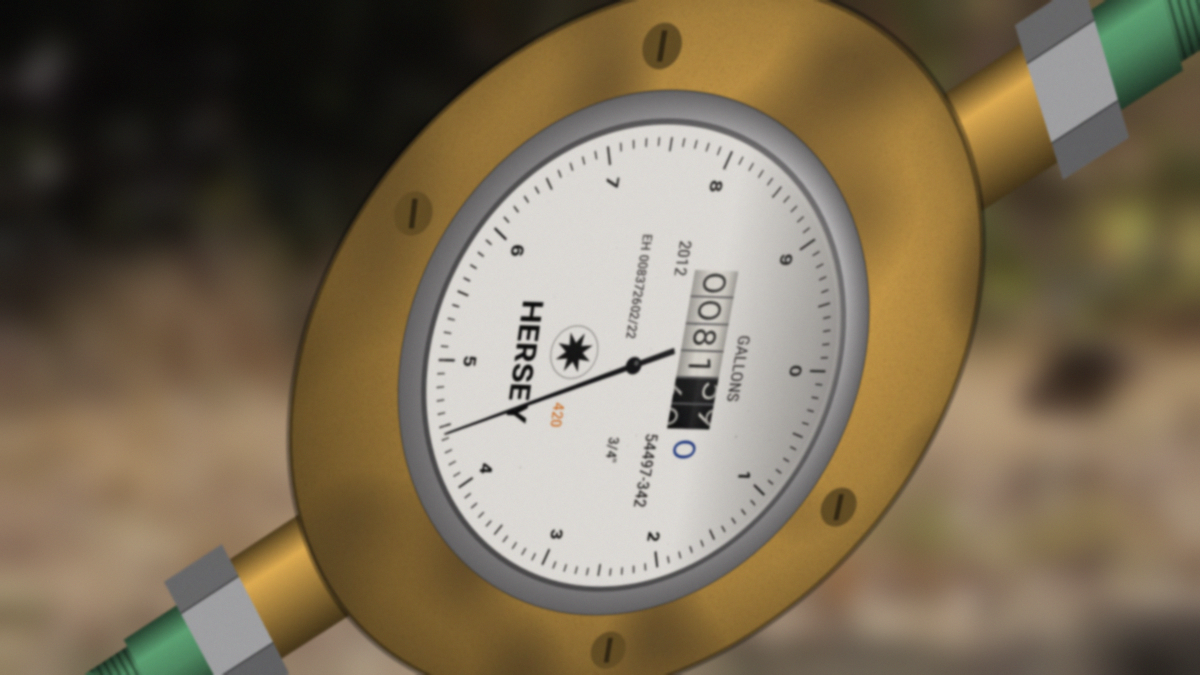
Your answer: **81594.4** gal
